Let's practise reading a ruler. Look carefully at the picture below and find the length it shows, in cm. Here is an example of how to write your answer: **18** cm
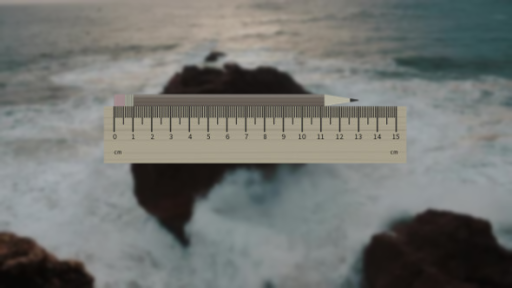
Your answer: **13** cm
